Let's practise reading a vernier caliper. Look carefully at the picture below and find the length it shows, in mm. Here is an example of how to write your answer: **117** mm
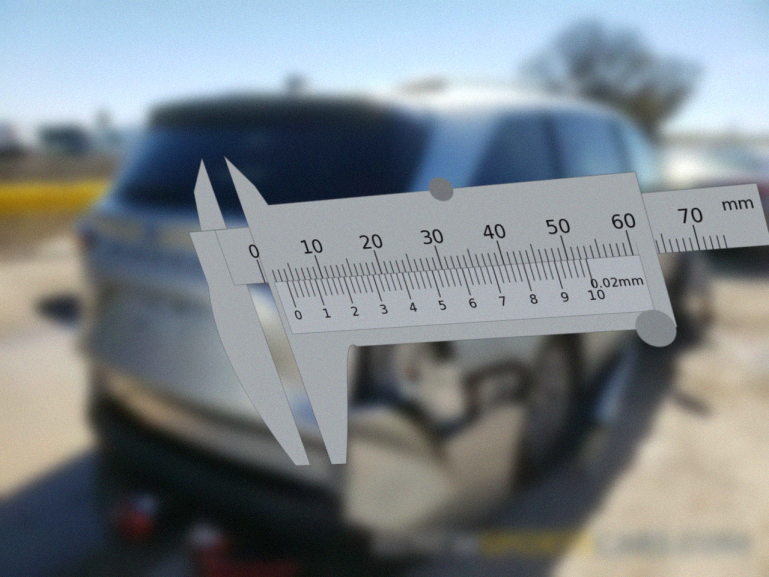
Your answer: **3.8** mm
